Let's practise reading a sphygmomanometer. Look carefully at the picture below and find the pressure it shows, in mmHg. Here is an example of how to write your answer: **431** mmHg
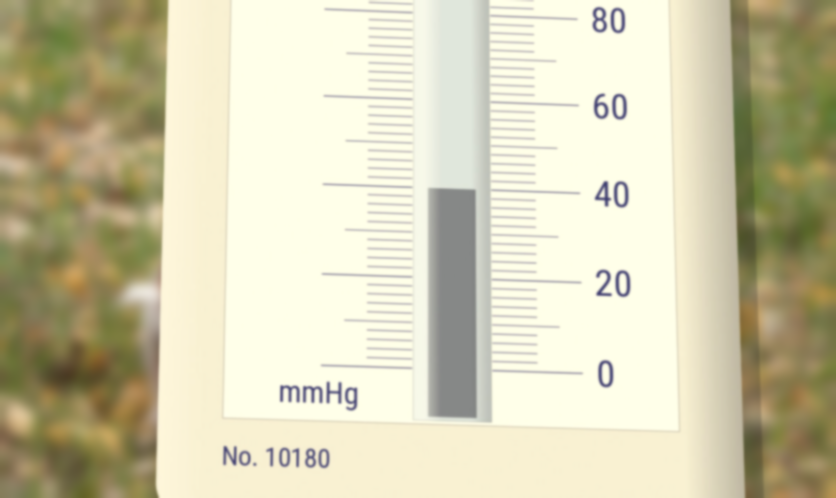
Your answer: **40** mmHg
